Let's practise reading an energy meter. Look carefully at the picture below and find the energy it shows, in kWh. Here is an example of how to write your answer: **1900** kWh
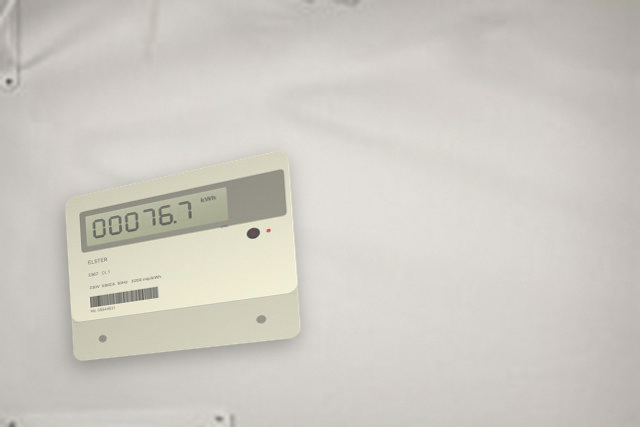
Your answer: **76.7** kWh
